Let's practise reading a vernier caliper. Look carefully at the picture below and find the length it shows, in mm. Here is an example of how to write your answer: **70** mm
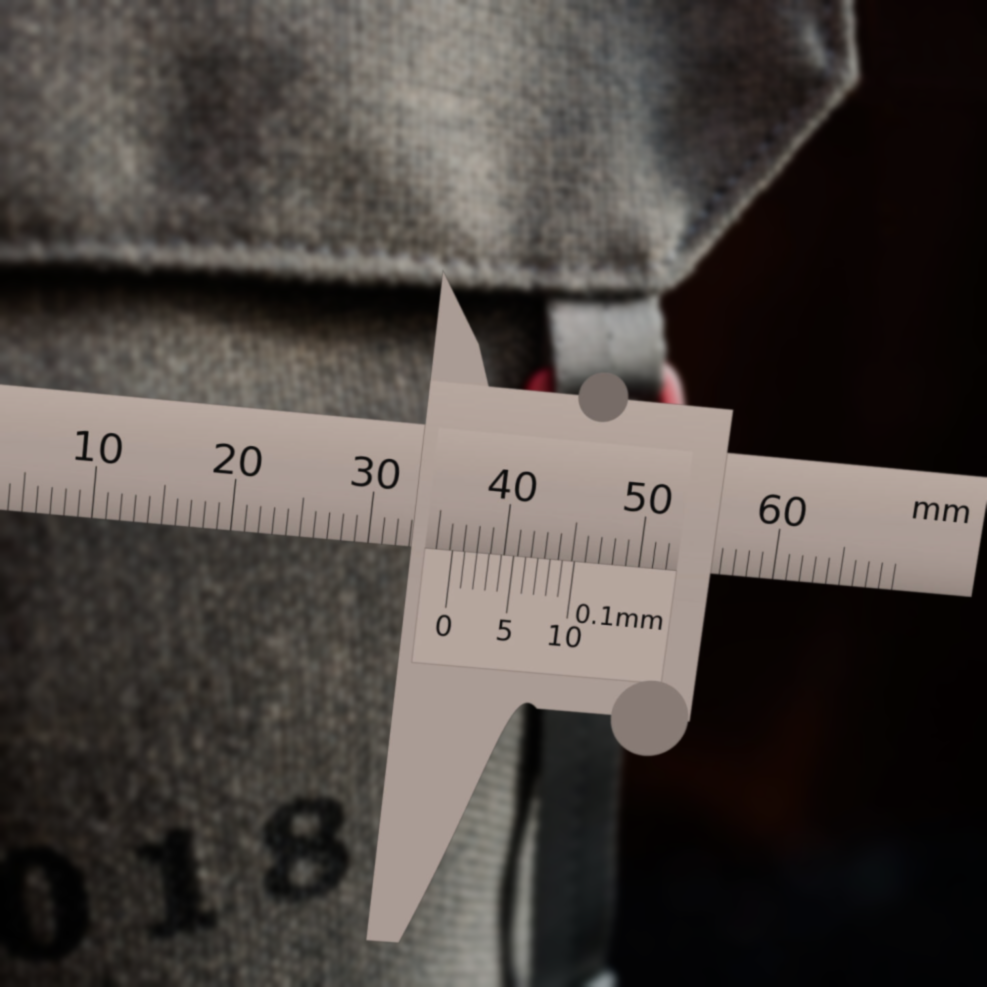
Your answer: **36.2** mm
